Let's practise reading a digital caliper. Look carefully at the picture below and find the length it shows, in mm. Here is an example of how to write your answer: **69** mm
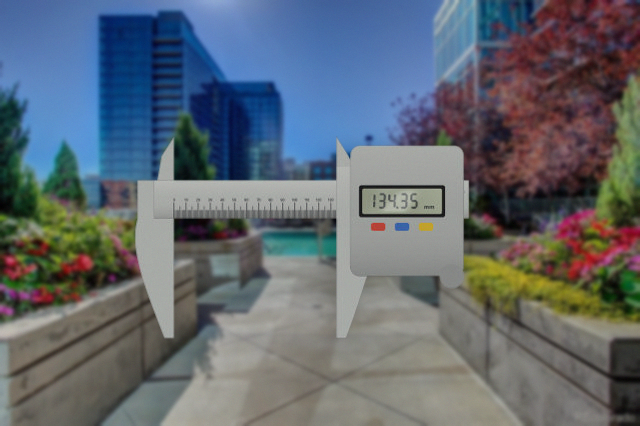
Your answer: **134.35** mm
